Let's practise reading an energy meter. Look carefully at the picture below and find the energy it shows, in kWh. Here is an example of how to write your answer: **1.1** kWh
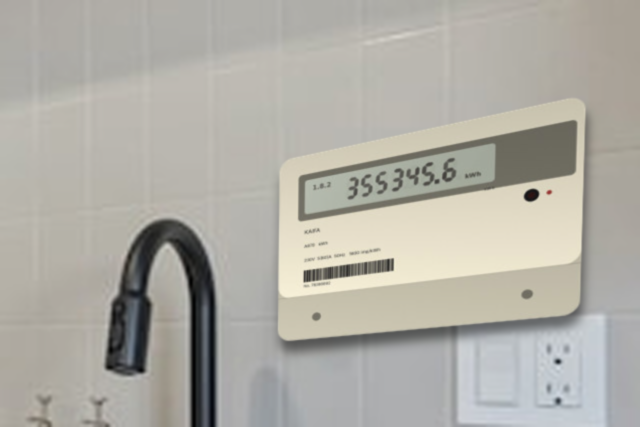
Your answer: **355345.6** kWh
